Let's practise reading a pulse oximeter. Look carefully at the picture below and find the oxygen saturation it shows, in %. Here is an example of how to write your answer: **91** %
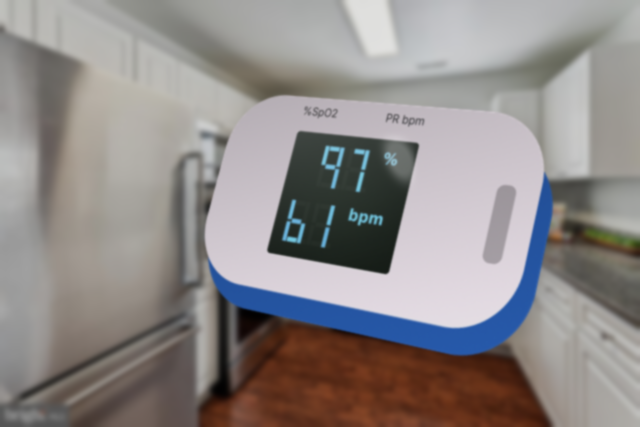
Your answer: **97** %
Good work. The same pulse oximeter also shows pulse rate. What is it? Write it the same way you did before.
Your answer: **61** bpm
